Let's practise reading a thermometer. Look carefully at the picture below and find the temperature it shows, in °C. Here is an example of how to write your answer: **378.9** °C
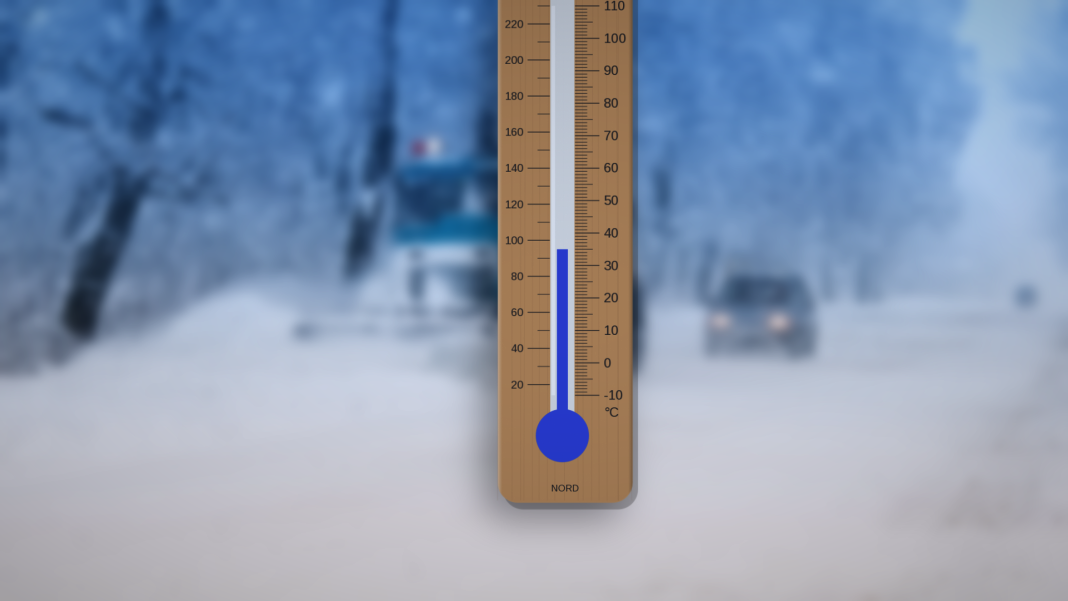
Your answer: **35** °C
